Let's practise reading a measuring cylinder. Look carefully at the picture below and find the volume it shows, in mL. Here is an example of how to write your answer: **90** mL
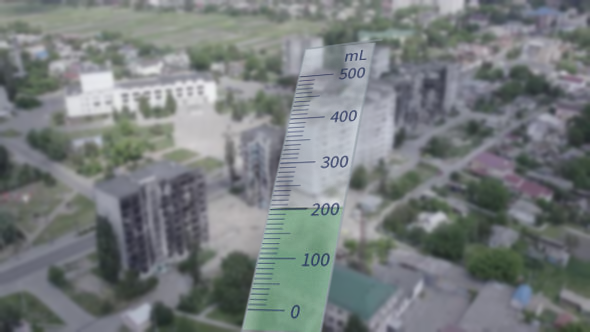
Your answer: **200** mL
